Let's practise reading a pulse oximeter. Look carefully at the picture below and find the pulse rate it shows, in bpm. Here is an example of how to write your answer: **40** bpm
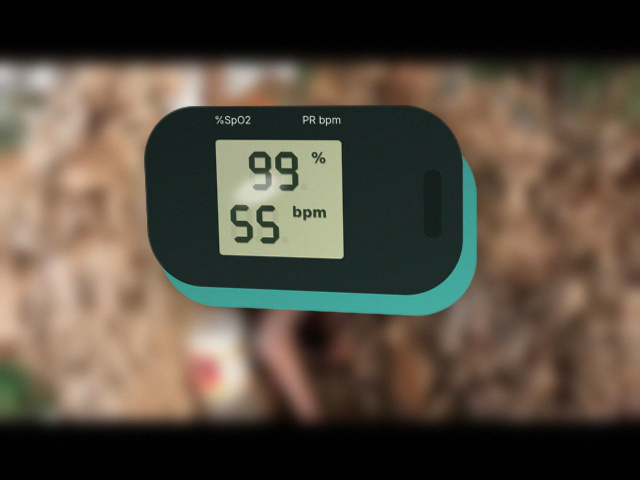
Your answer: **55** bpm
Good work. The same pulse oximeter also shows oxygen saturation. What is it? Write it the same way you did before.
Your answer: **99** %
